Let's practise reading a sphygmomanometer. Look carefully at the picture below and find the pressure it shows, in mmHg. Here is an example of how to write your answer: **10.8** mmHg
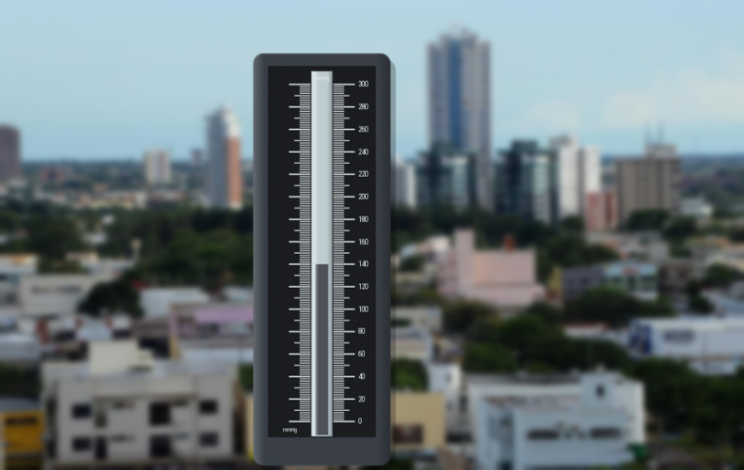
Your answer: **140** mmHg
